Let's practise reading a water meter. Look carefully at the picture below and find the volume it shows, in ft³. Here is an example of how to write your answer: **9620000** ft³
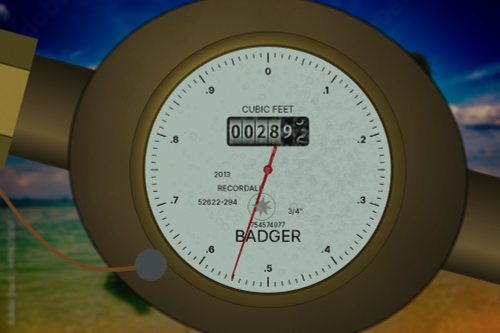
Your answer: **2895.55** ft³
